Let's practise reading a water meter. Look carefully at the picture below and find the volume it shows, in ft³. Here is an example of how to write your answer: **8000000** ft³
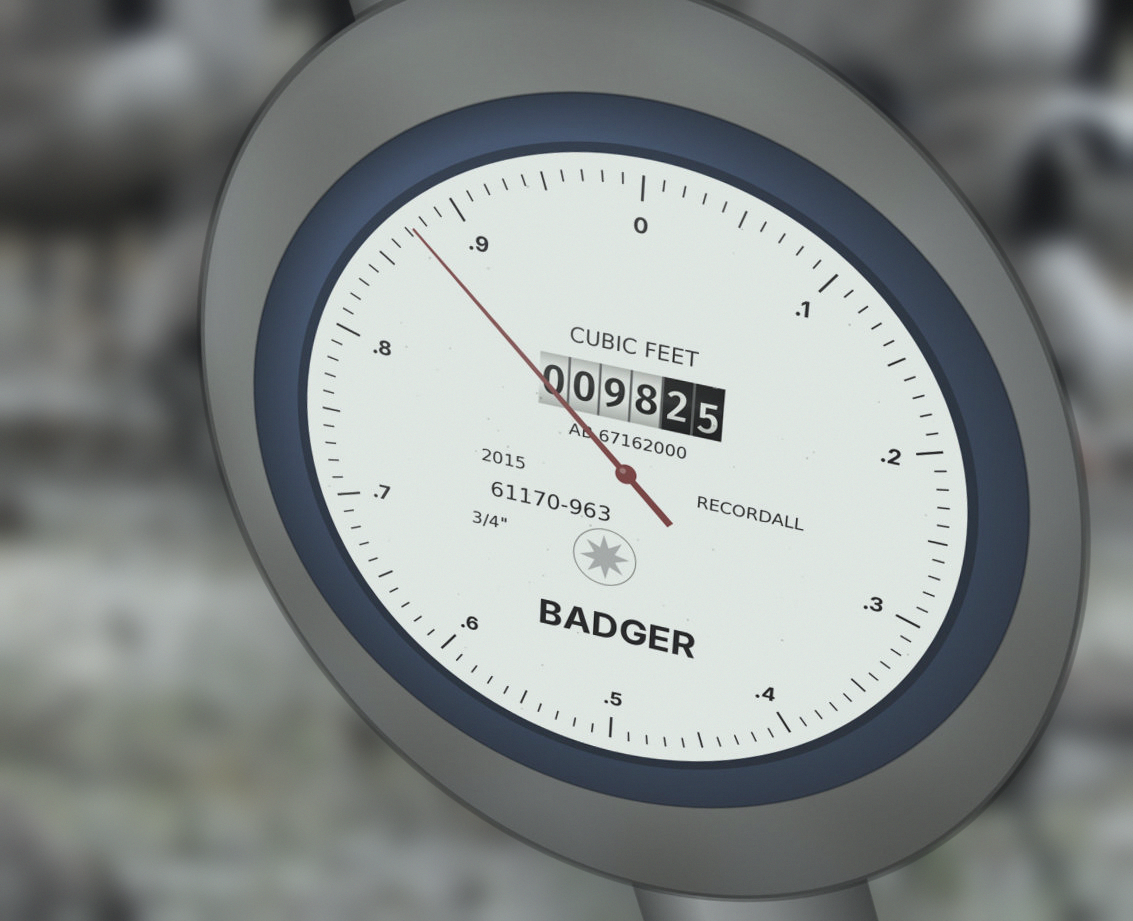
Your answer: **9824.87** ft³
